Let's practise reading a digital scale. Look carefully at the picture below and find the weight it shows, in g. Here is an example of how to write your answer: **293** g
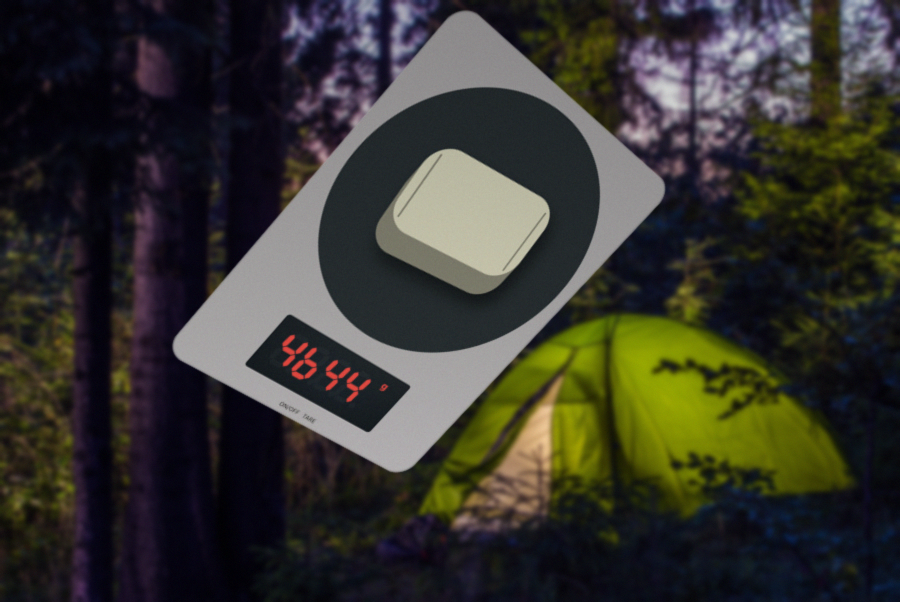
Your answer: **4644** g
